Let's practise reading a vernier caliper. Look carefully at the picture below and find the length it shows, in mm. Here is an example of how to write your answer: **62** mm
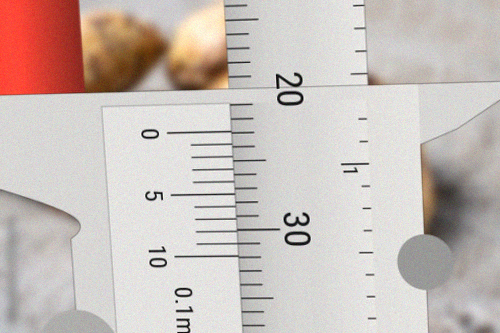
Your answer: **22.9** mm
